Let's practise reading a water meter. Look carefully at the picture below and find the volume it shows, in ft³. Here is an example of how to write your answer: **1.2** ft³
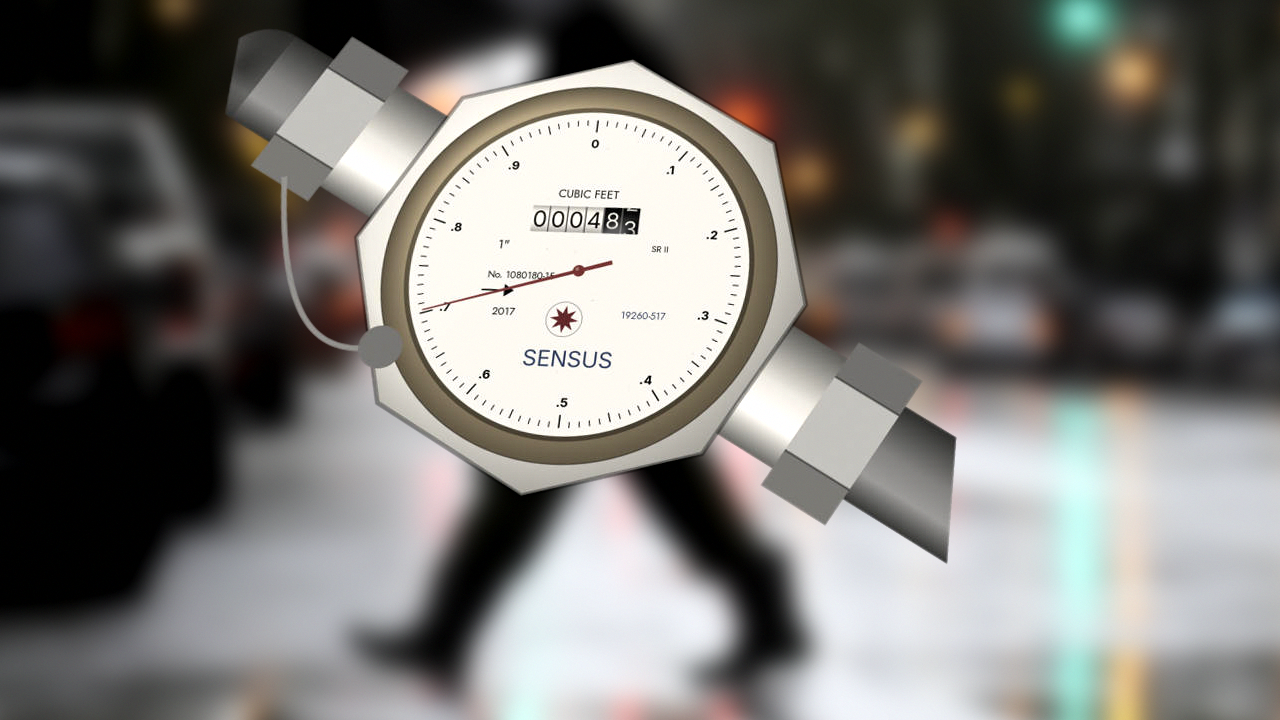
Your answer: **482.70** ft³
